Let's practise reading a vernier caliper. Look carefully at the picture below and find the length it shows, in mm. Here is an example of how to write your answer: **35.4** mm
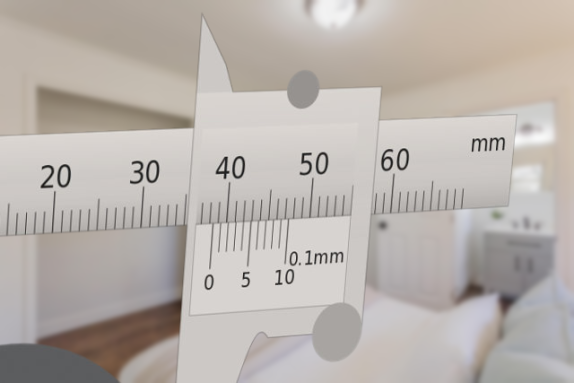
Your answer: **38.4** mm
